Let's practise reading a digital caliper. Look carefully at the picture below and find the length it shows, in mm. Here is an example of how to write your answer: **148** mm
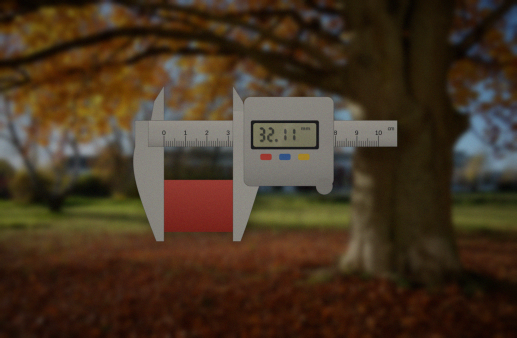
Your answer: **32.11** mm
